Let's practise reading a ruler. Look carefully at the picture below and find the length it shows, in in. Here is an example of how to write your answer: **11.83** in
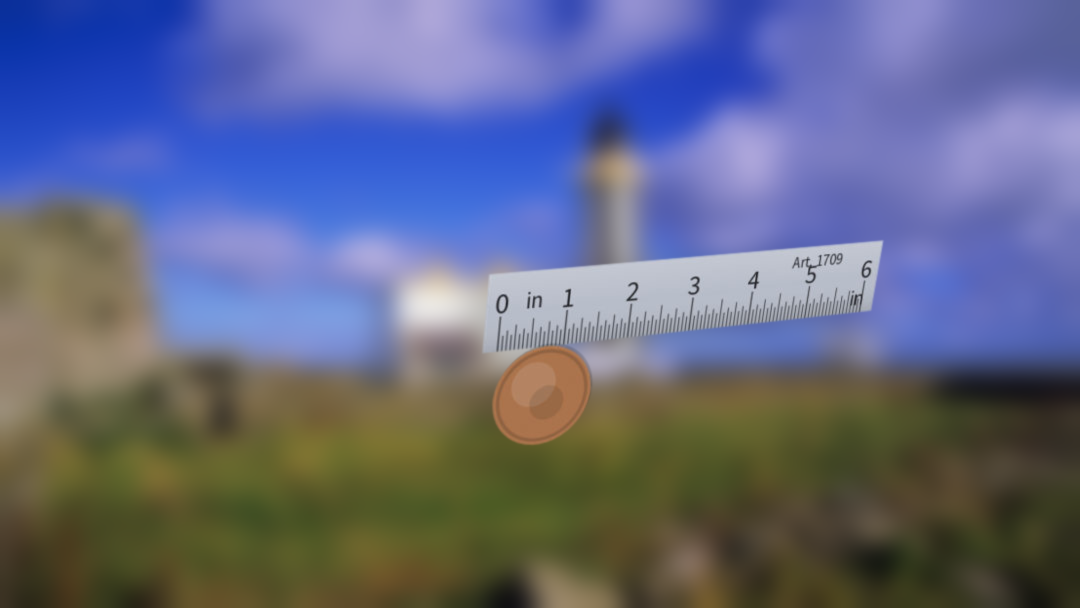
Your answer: **1.5** in
